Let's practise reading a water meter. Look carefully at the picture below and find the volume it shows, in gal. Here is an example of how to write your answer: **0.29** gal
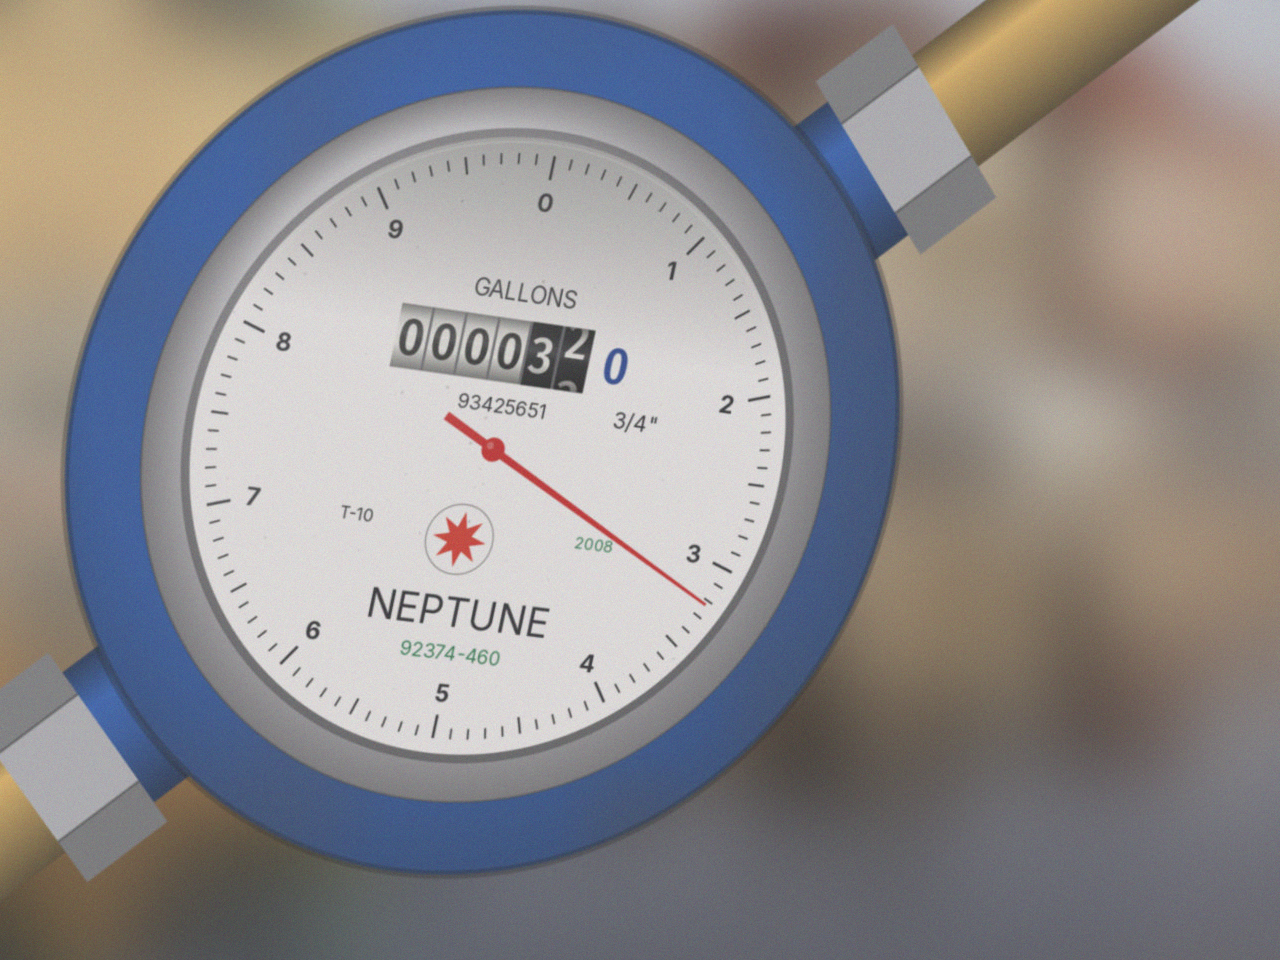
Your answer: **323.2** gal
